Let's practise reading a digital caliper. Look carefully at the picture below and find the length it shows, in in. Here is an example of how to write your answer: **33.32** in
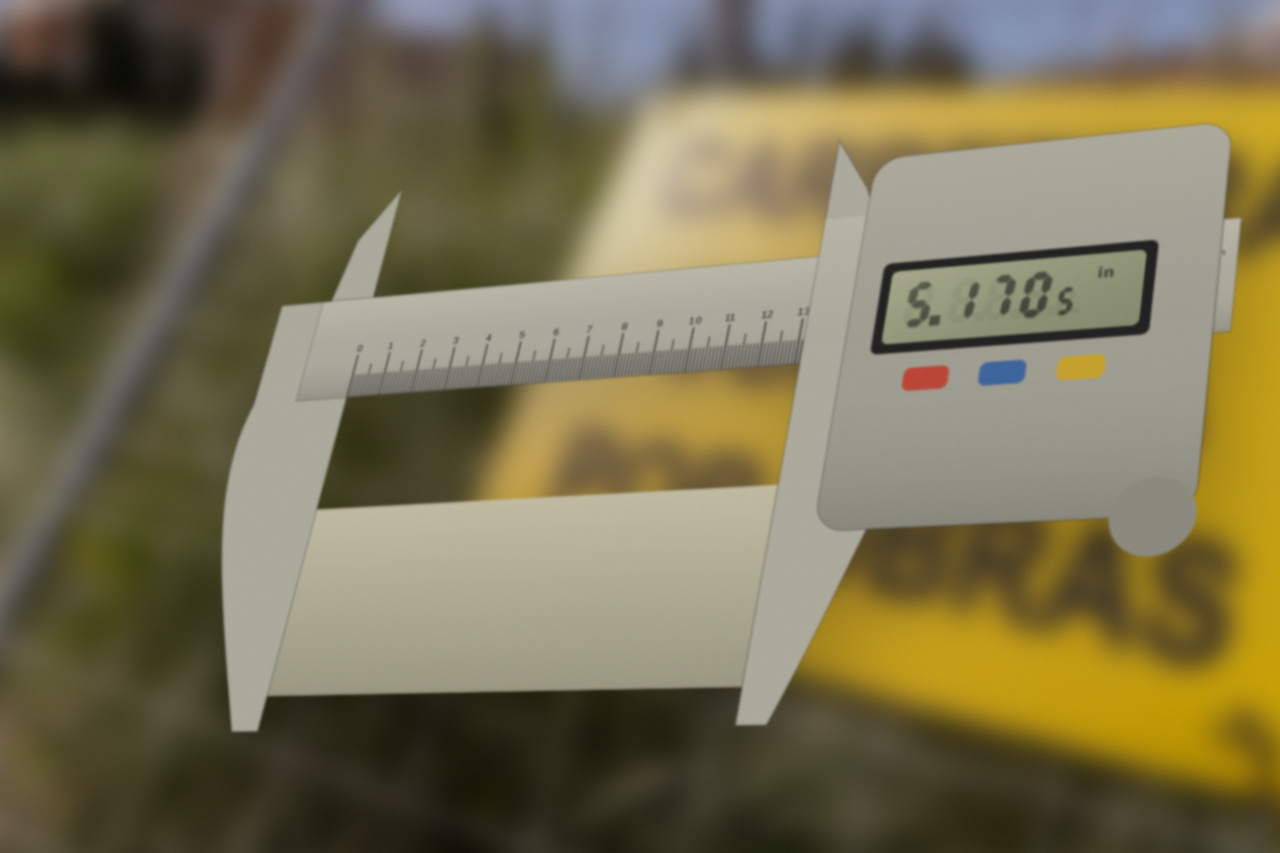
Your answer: **5.1705** in
